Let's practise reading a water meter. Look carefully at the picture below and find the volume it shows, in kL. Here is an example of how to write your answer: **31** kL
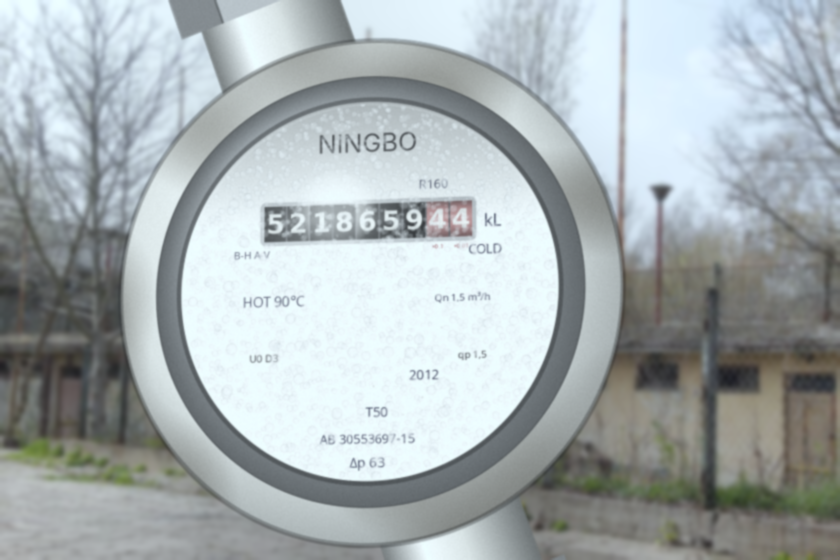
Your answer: **5218659.44** kL
